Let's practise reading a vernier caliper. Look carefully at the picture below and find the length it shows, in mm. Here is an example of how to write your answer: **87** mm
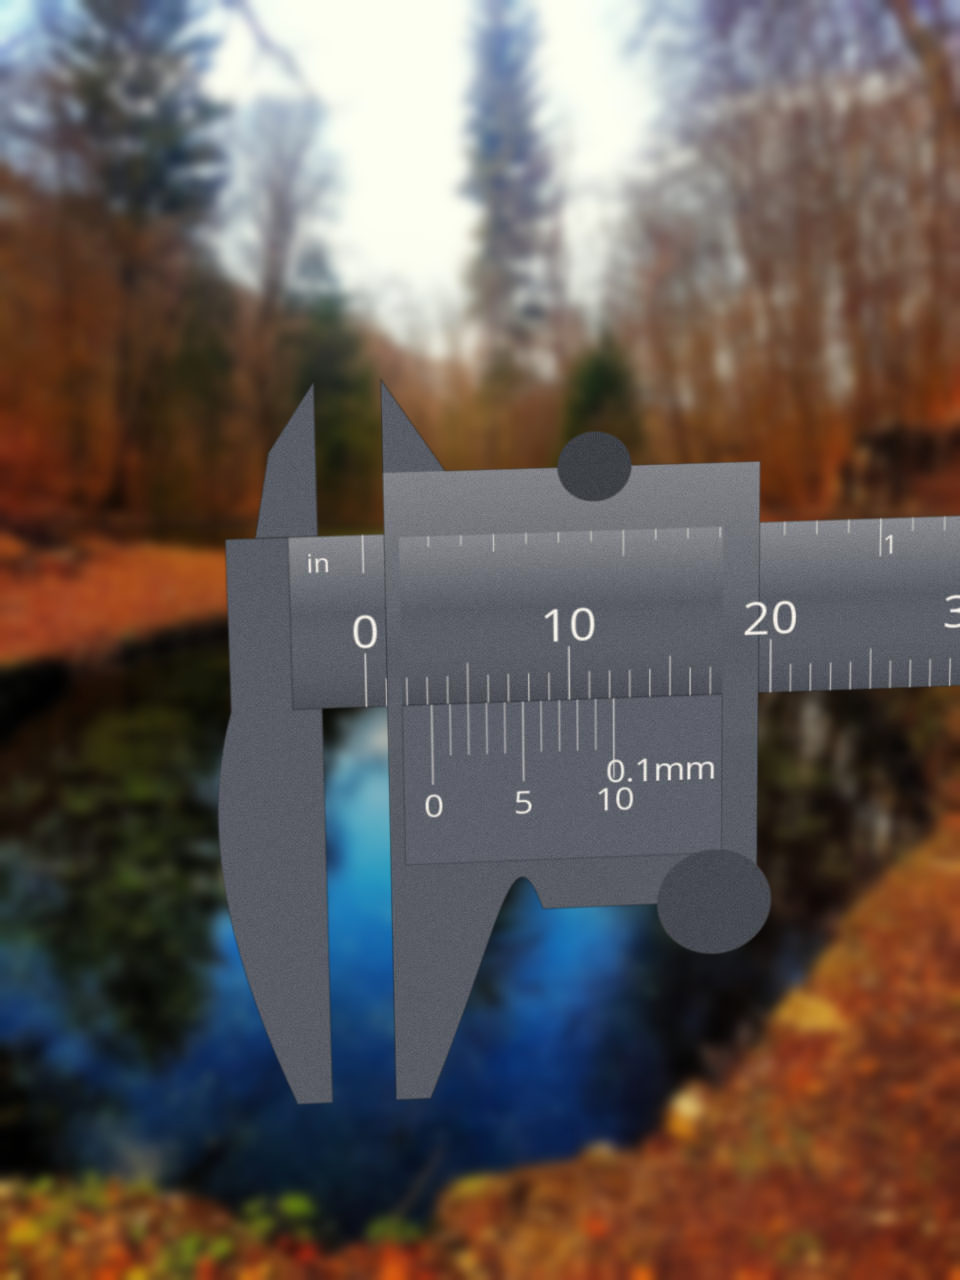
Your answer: **3.2** mm
